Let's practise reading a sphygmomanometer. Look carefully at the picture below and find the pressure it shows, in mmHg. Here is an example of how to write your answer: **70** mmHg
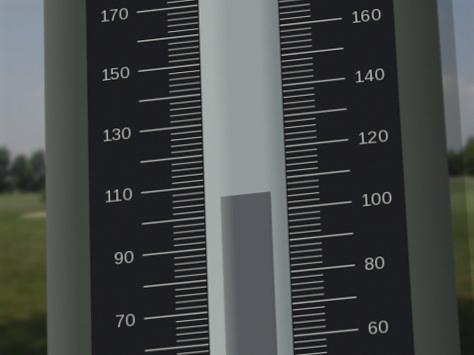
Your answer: **106** mmHg
